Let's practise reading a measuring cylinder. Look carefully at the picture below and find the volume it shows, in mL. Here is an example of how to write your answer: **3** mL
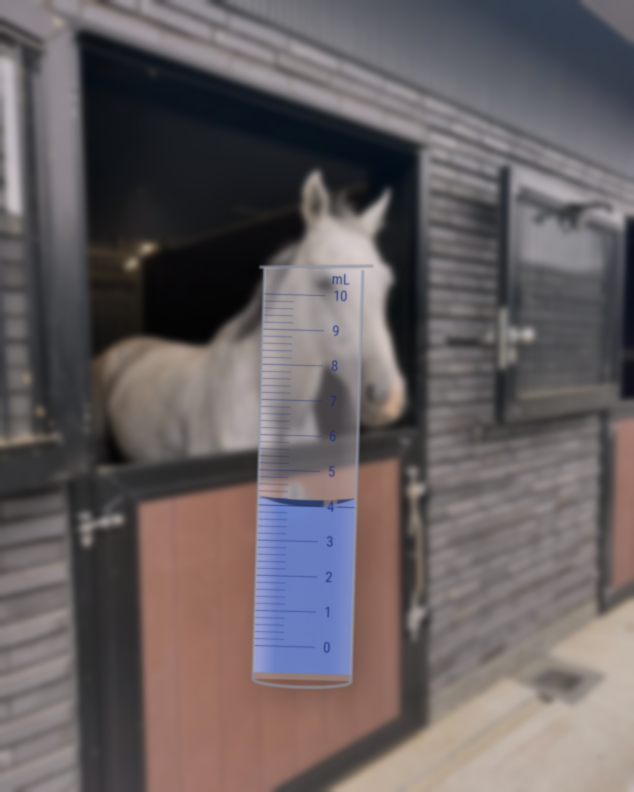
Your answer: **4** mL
